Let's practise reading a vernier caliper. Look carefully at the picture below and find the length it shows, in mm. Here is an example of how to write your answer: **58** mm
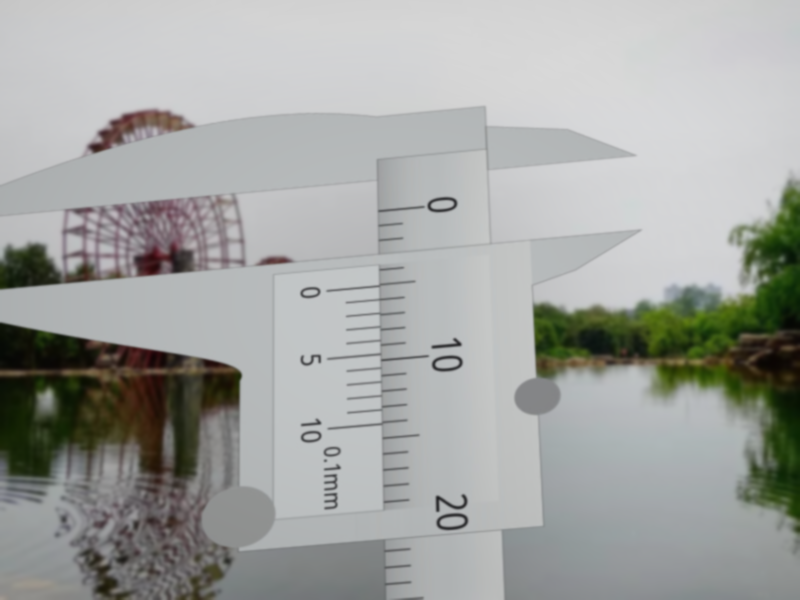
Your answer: **5.1** mm
